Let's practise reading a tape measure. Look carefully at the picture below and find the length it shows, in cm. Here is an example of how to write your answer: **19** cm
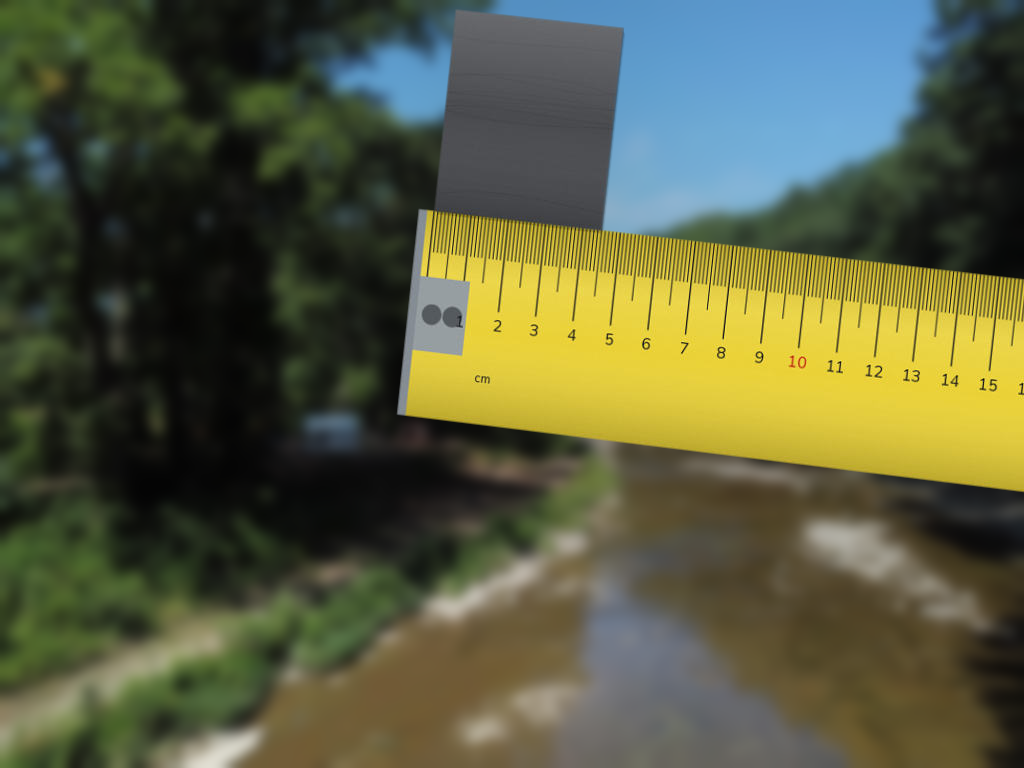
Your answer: **4.5** cm
